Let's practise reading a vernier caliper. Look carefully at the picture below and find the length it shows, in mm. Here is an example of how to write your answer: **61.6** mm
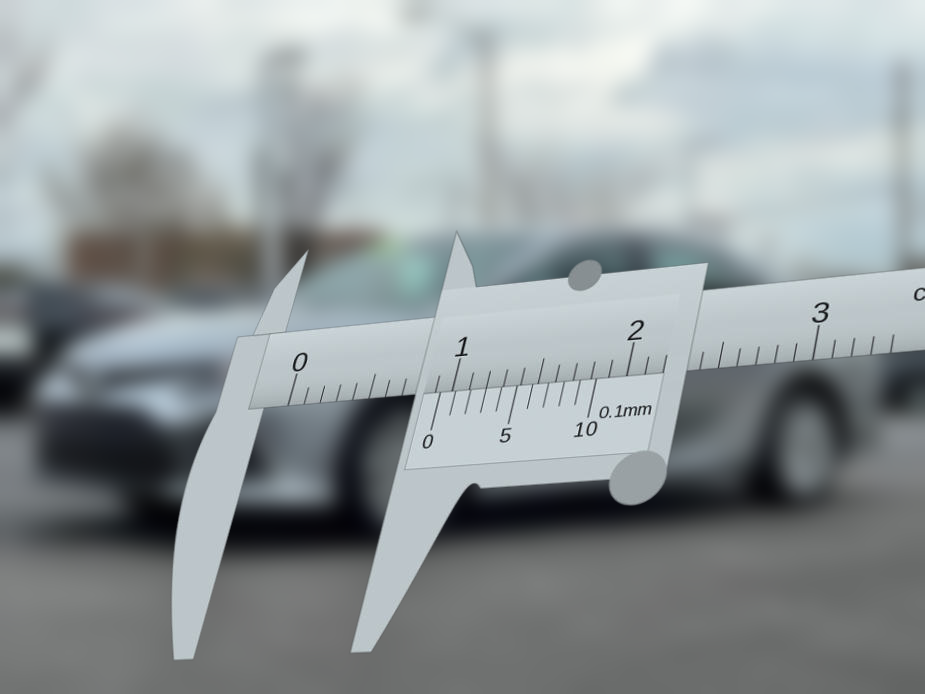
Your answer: **9.3** mm
